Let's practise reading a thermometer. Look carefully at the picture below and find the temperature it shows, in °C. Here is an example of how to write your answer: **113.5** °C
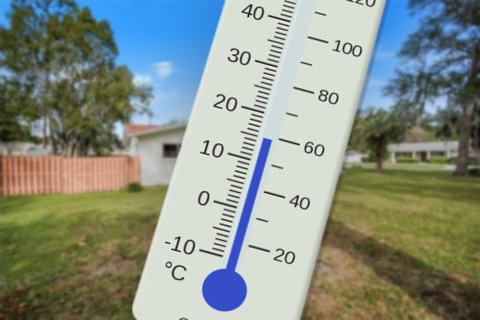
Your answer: **15** °C
